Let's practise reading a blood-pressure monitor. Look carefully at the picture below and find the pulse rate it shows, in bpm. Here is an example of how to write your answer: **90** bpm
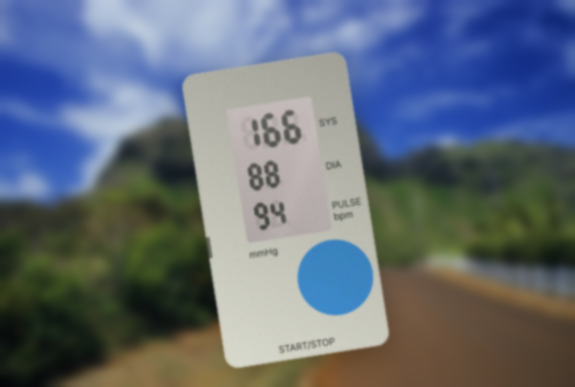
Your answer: **94** bpm
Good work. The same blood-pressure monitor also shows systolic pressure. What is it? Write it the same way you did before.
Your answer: **166** mmHg
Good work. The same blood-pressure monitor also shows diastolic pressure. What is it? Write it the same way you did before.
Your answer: **88** mmHg
